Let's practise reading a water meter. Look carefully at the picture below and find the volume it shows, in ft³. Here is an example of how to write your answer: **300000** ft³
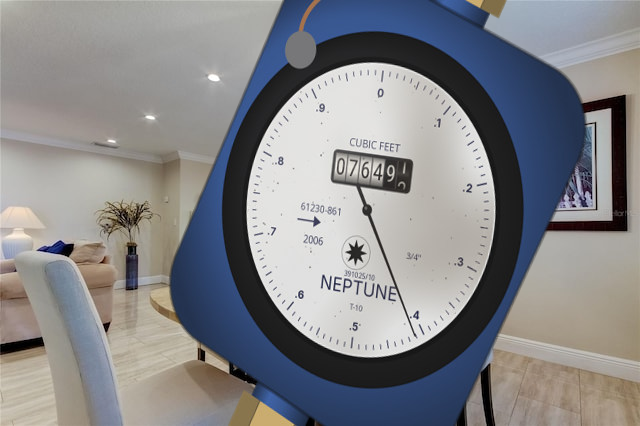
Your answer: **76491.41** ft³
